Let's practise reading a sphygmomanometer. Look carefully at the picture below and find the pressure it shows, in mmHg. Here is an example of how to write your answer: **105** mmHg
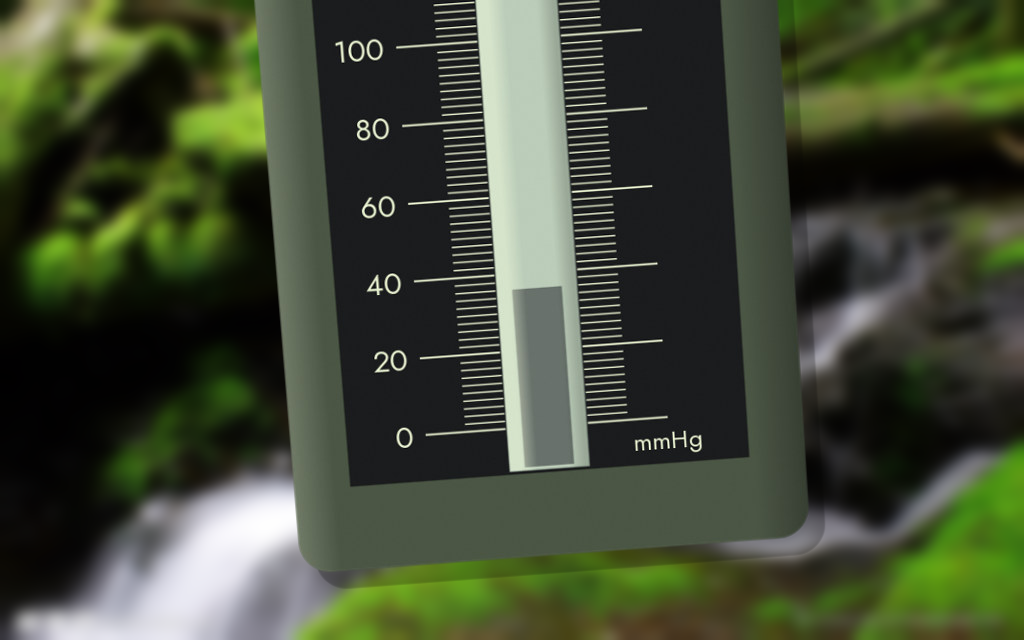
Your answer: **36** mmHg
